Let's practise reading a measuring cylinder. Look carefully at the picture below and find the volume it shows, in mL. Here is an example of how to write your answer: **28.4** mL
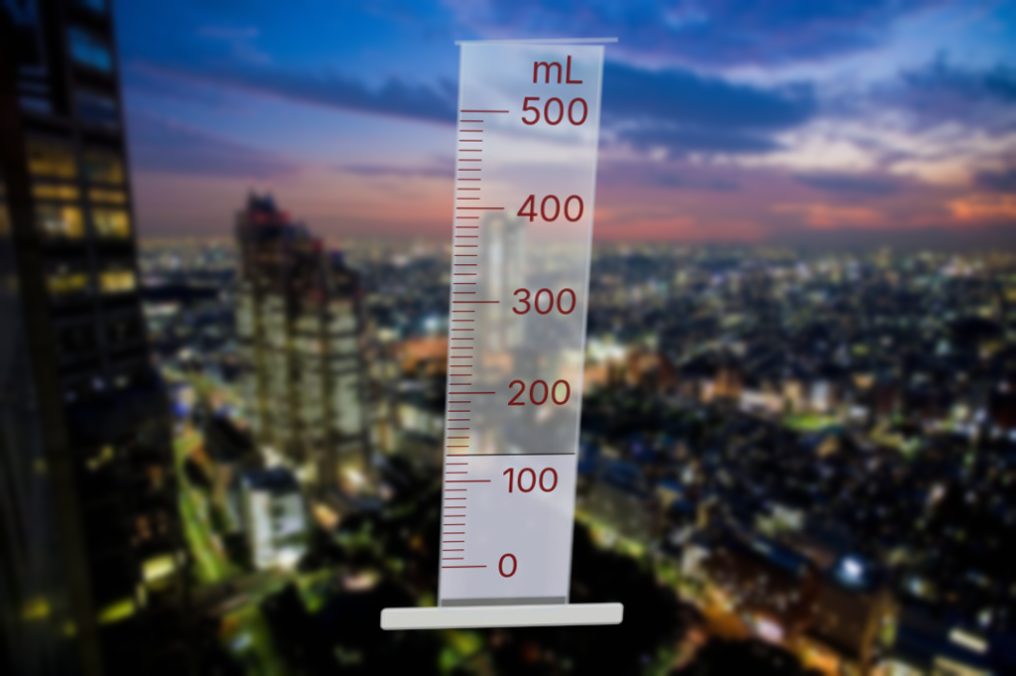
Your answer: **130** mL
